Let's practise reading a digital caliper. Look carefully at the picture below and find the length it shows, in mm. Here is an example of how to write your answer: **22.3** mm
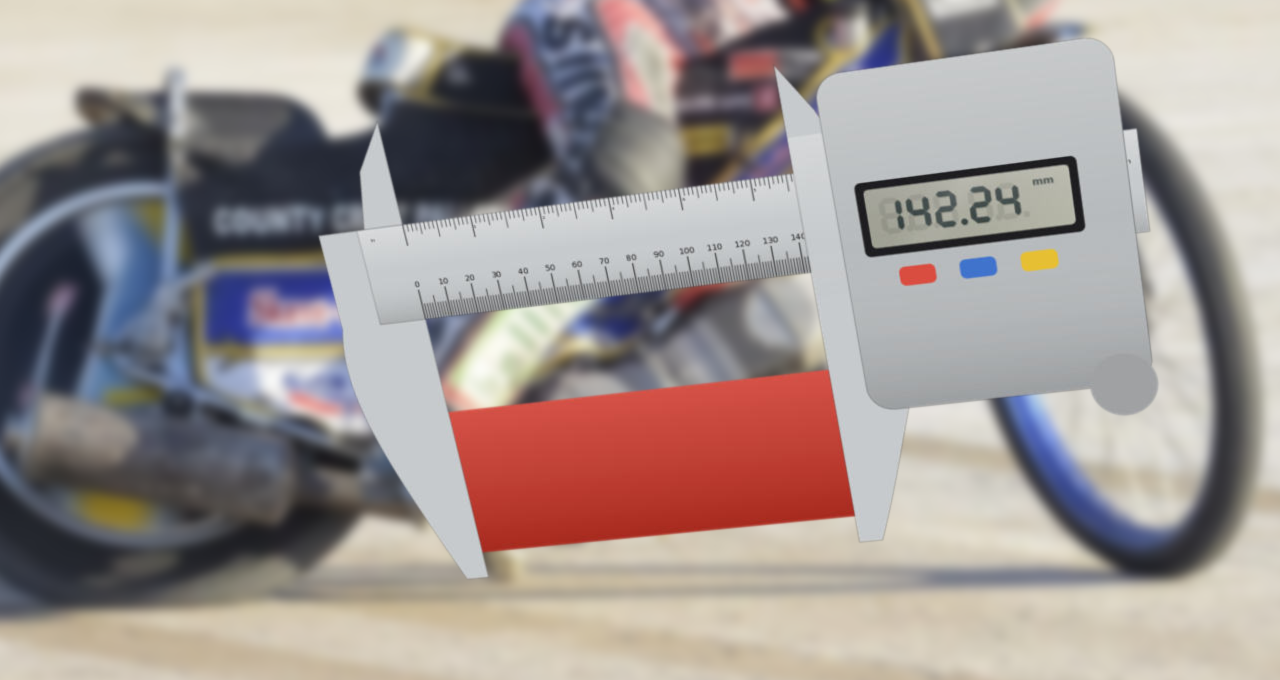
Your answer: **142.24** mm
